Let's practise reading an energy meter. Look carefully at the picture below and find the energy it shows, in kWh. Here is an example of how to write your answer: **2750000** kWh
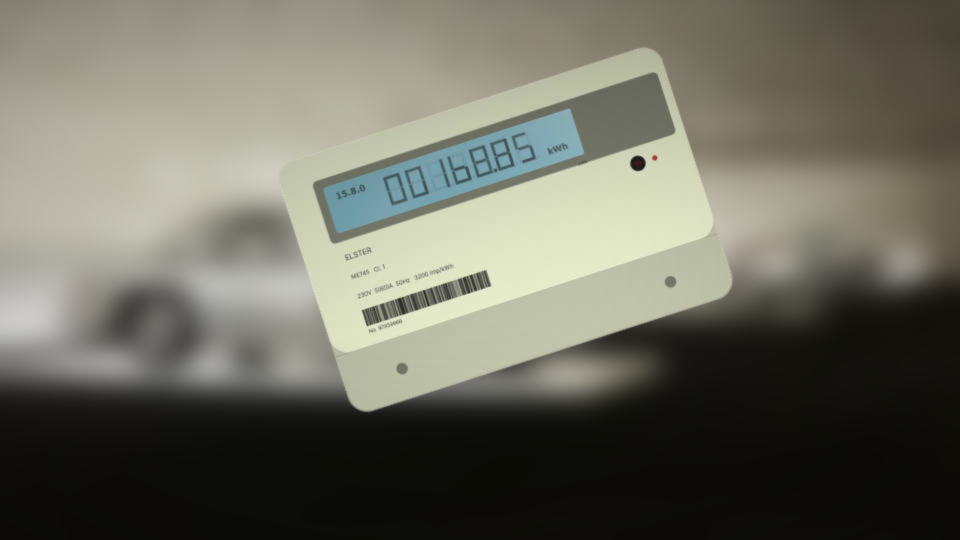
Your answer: **168.85** kWh
